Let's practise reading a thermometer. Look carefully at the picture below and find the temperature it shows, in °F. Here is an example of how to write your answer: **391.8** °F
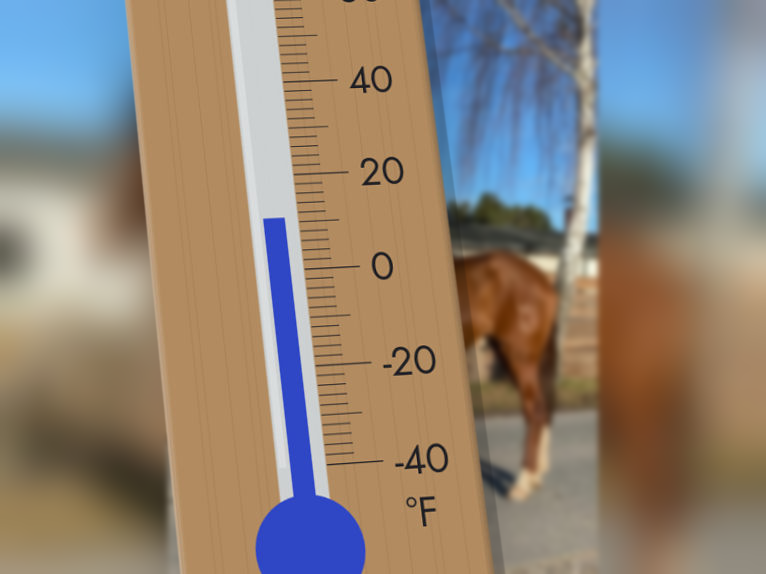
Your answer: **11** °F
